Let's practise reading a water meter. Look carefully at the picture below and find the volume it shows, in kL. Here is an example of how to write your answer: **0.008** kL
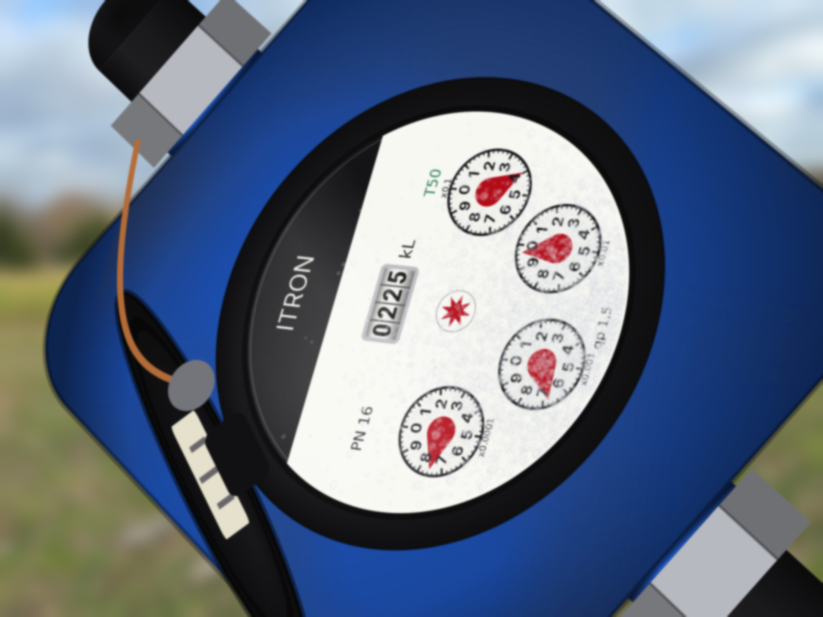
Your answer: **225.3967** kL
